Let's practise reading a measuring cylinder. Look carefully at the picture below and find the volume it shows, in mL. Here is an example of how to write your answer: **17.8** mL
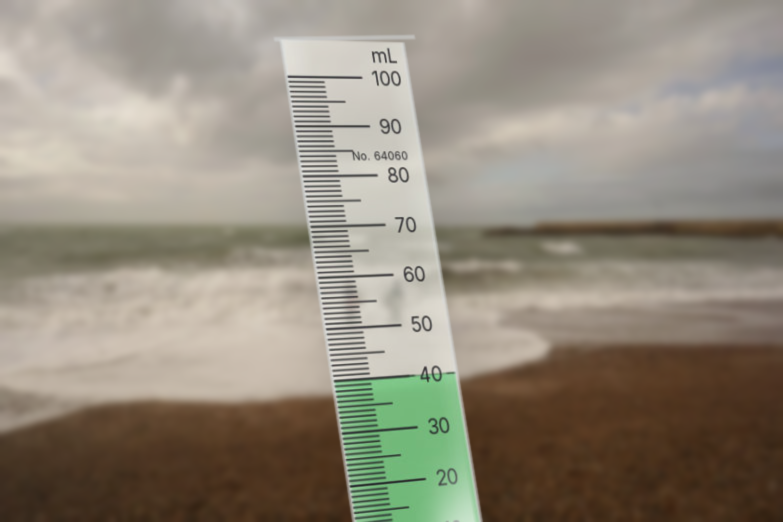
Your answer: **40** mL
